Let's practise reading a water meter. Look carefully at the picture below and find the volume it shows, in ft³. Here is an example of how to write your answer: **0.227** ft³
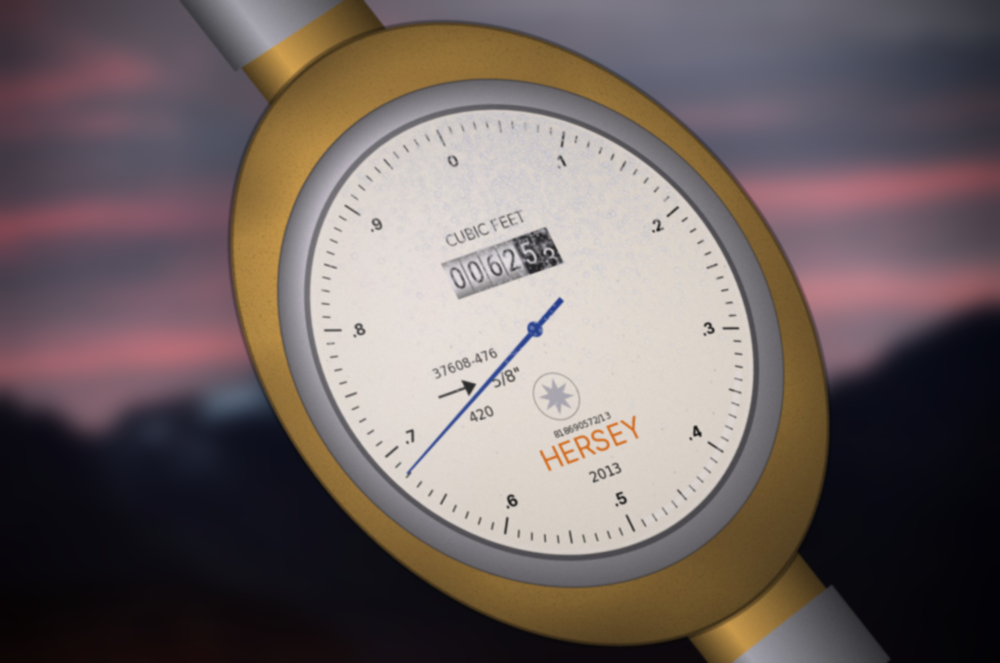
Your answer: **6252.68** ft³
